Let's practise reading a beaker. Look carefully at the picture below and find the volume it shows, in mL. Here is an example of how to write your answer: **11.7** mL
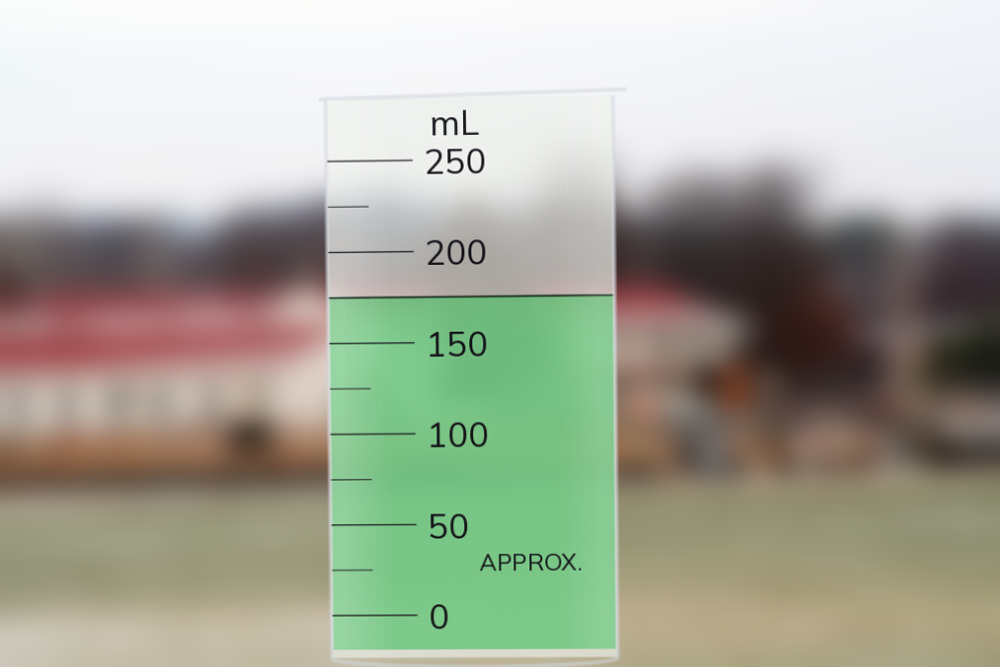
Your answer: **175** mL
